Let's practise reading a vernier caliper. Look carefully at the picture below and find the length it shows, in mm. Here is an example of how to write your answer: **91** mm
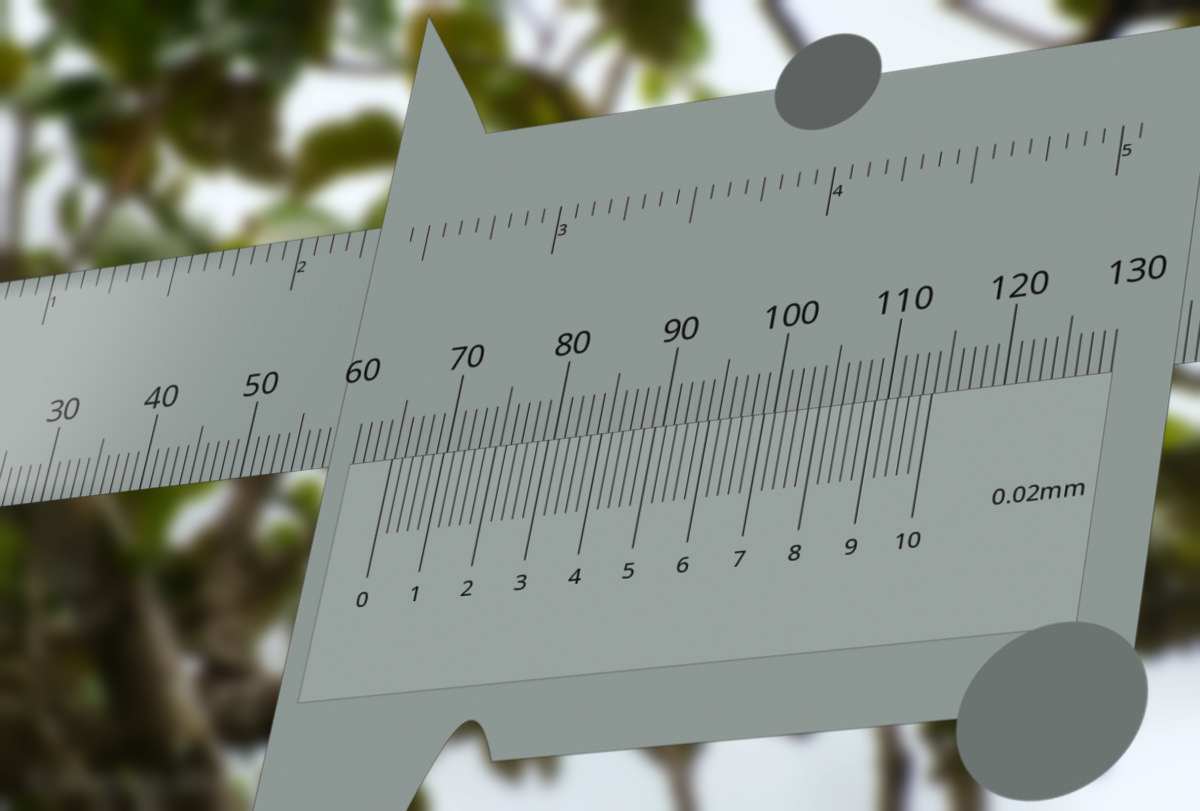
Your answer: **64.8** mm
